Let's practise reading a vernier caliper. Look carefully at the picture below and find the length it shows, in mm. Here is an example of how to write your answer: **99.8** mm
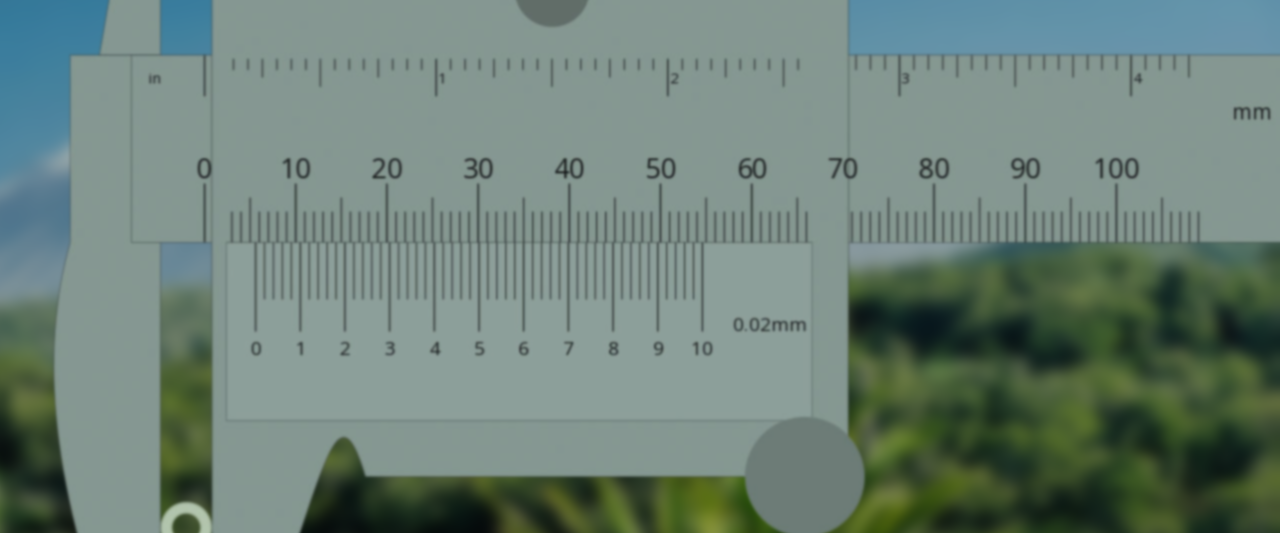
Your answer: **5.6** mm
